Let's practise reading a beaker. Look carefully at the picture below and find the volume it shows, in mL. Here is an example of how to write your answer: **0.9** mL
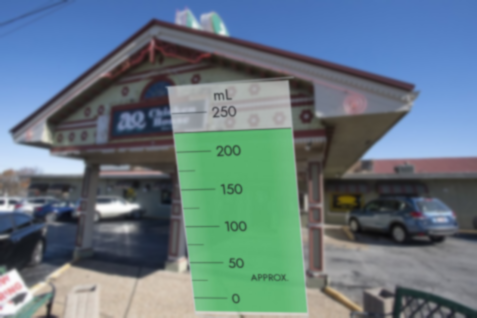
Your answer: **225** mL
